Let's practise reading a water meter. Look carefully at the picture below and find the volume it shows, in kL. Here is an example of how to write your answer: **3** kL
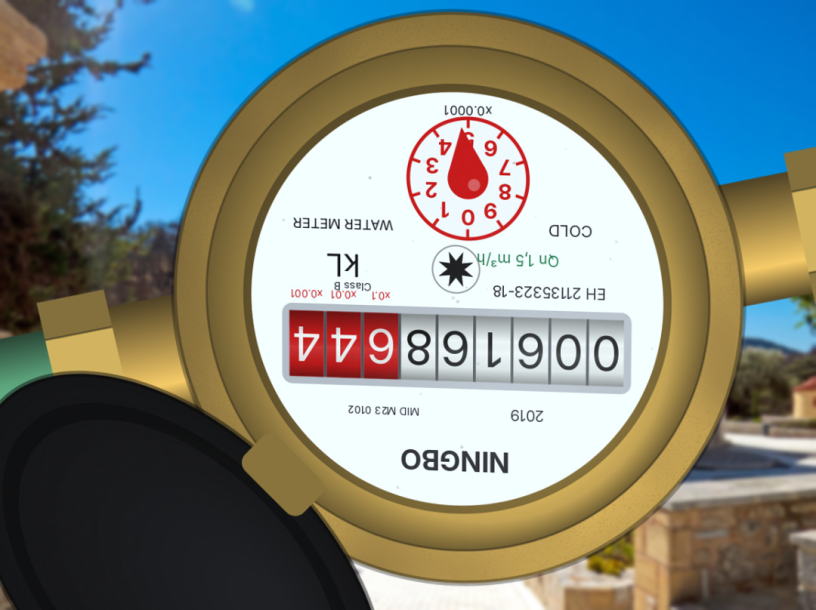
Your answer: **6168.6444** kL
